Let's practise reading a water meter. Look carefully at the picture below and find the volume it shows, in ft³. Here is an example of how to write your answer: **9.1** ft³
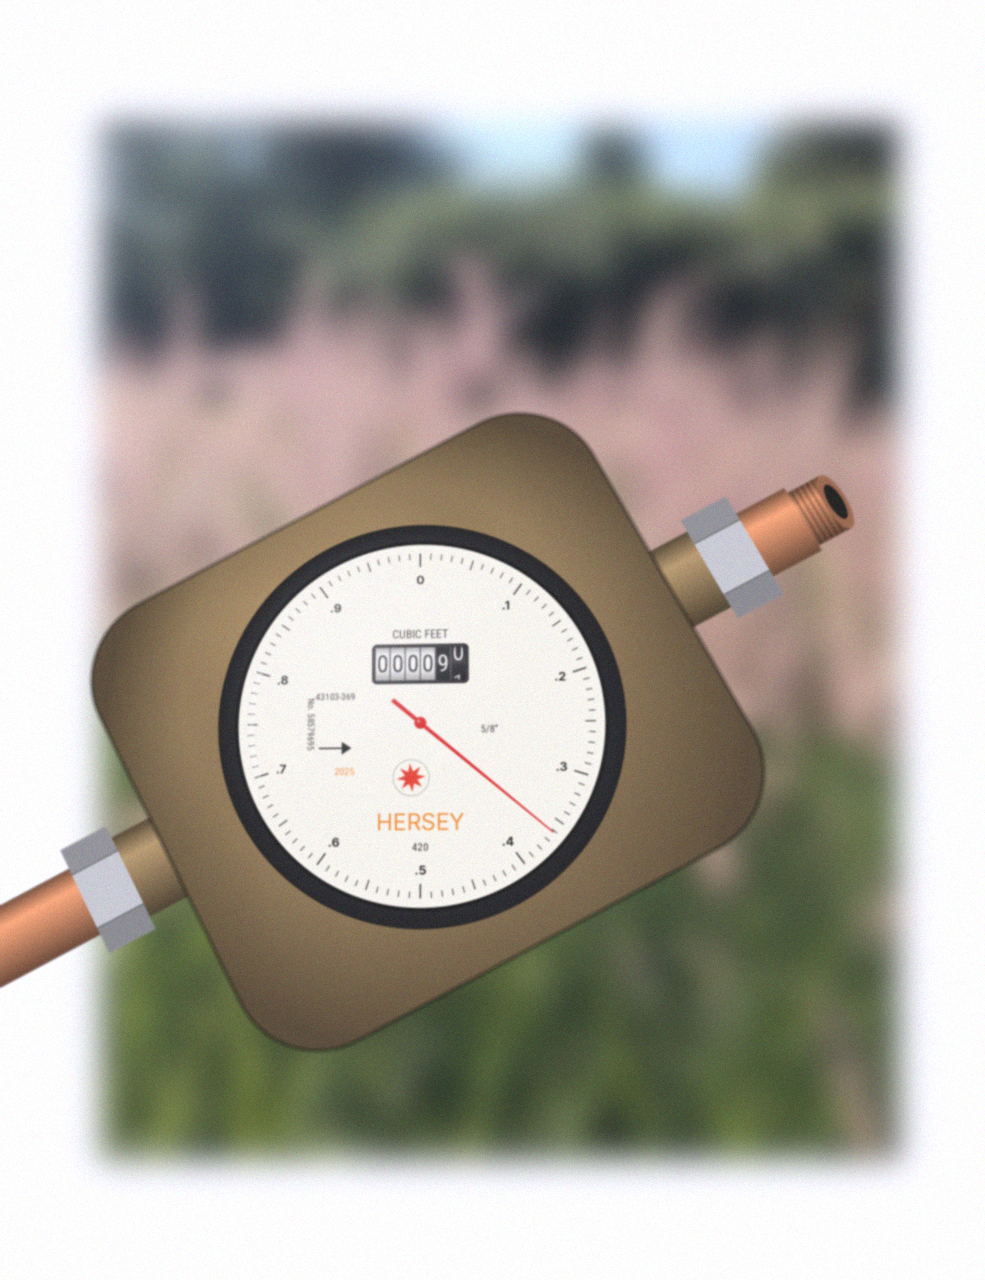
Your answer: **90.36** ft³
